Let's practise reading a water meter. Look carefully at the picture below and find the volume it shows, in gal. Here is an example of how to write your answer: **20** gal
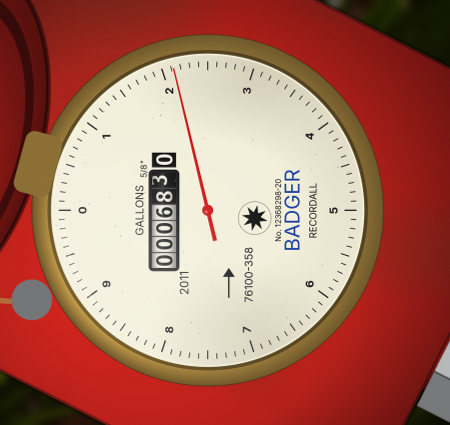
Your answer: **6832.1** gal
